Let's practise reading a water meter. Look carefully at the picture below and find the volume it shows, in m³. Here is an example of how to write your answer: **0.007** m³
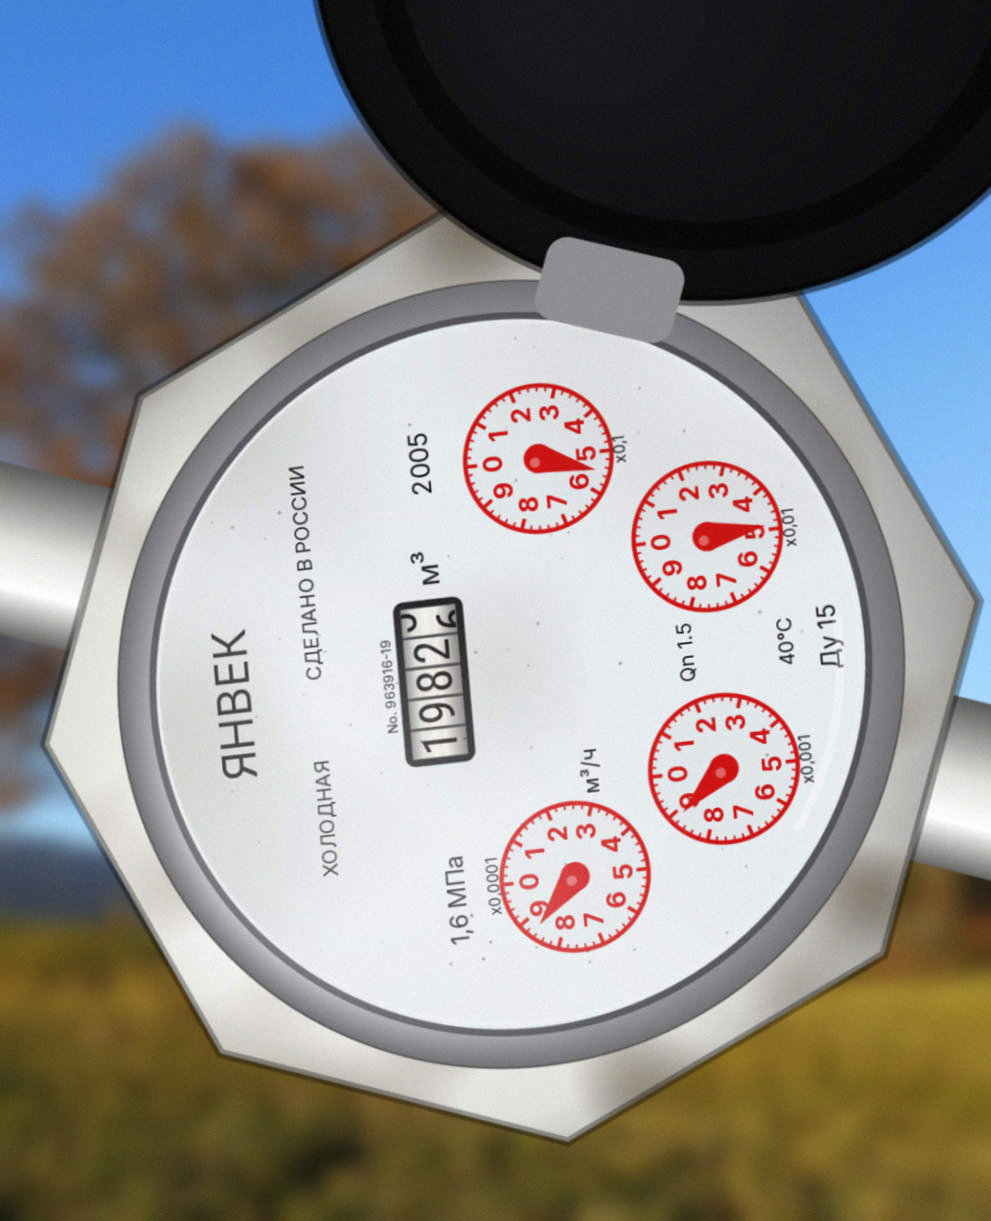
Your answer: **19825.5488** m³
